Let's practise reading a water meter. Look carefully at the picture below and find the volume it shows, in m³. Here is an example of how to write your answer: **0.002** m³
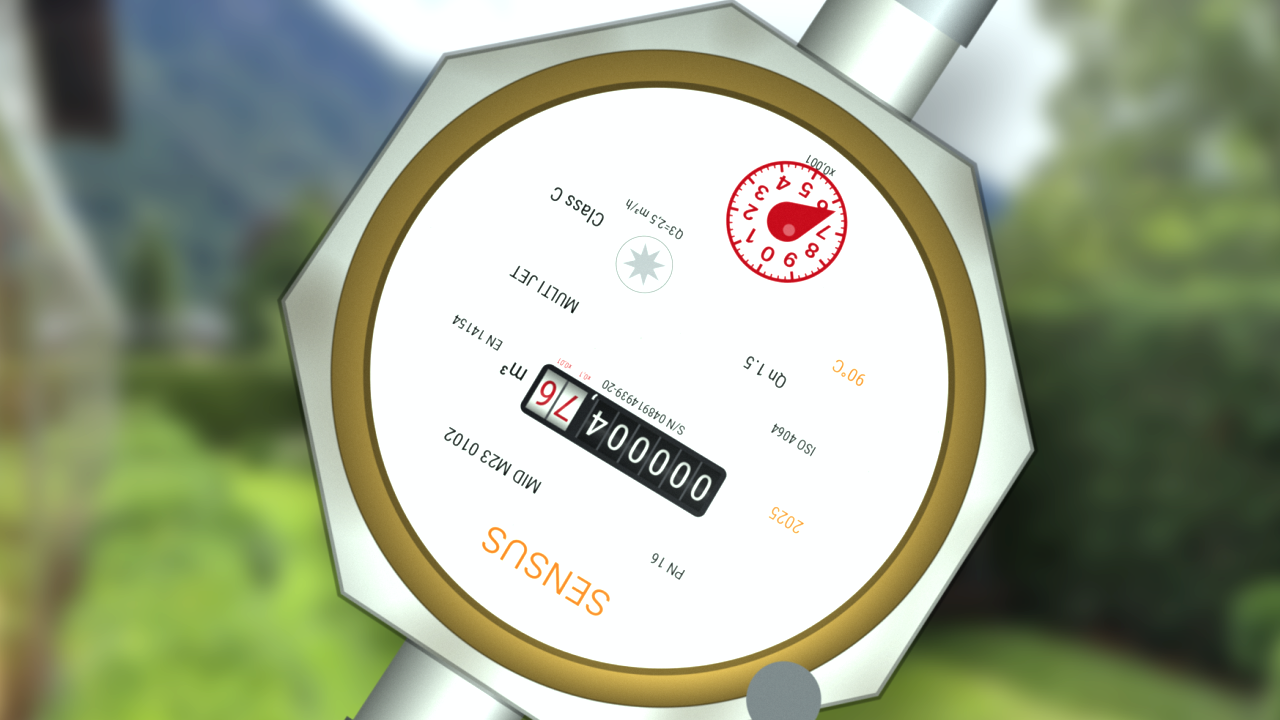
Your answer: **4.766** m³
